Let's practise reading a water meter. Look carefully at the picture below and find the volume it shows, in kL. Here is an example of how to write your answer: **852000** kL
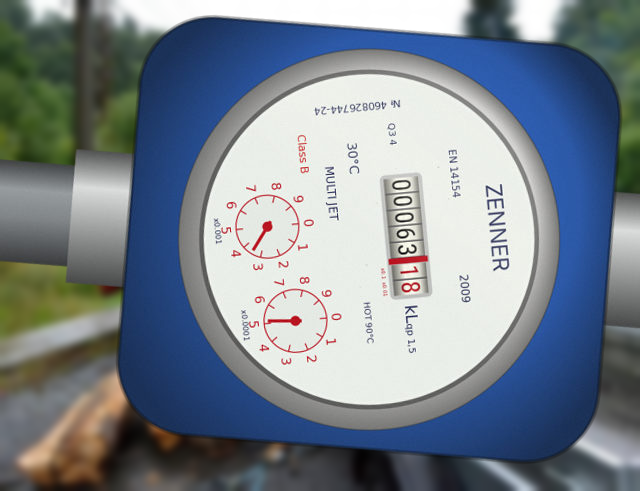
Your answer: **63.1835** kL
